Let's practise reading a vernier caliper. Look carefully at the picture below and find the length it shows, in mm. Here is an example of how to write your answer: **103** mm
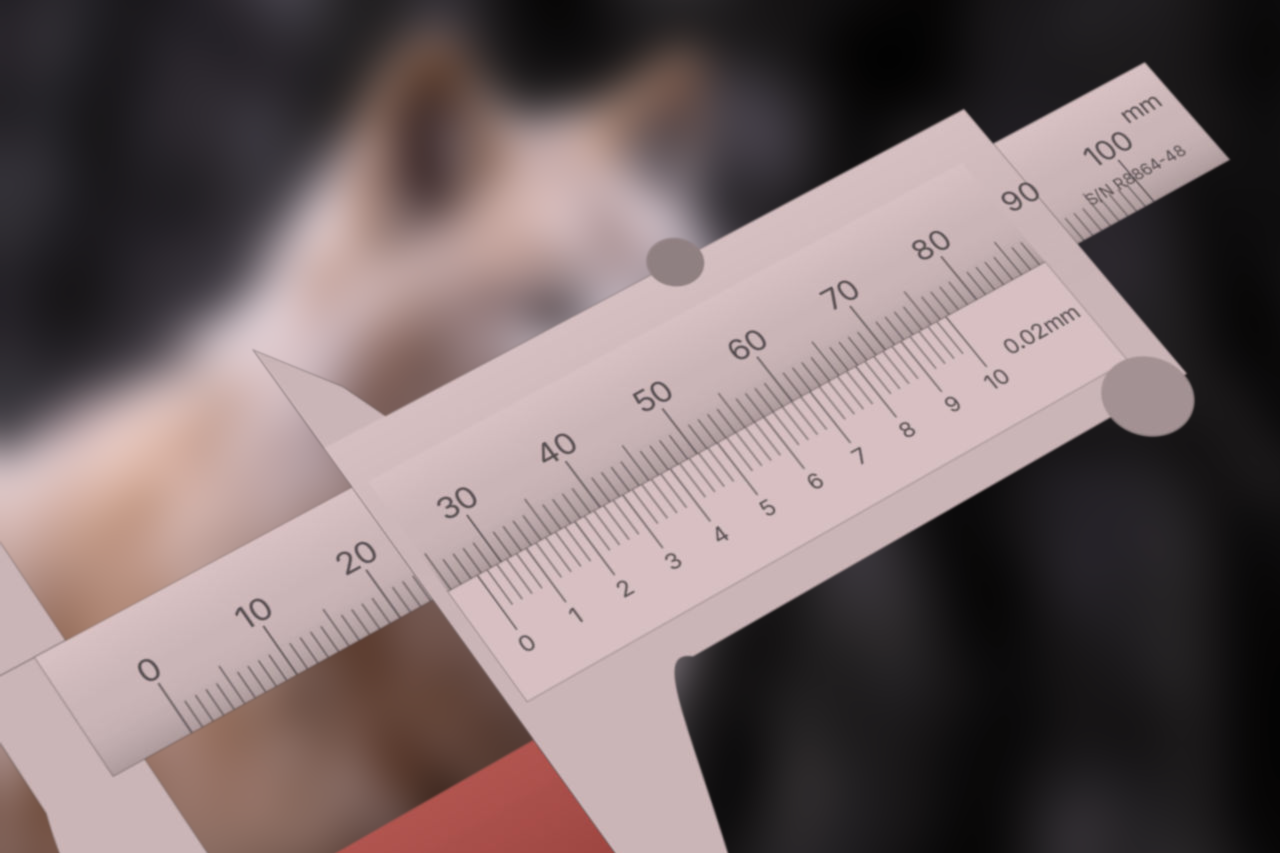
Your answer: **27.6** mm
